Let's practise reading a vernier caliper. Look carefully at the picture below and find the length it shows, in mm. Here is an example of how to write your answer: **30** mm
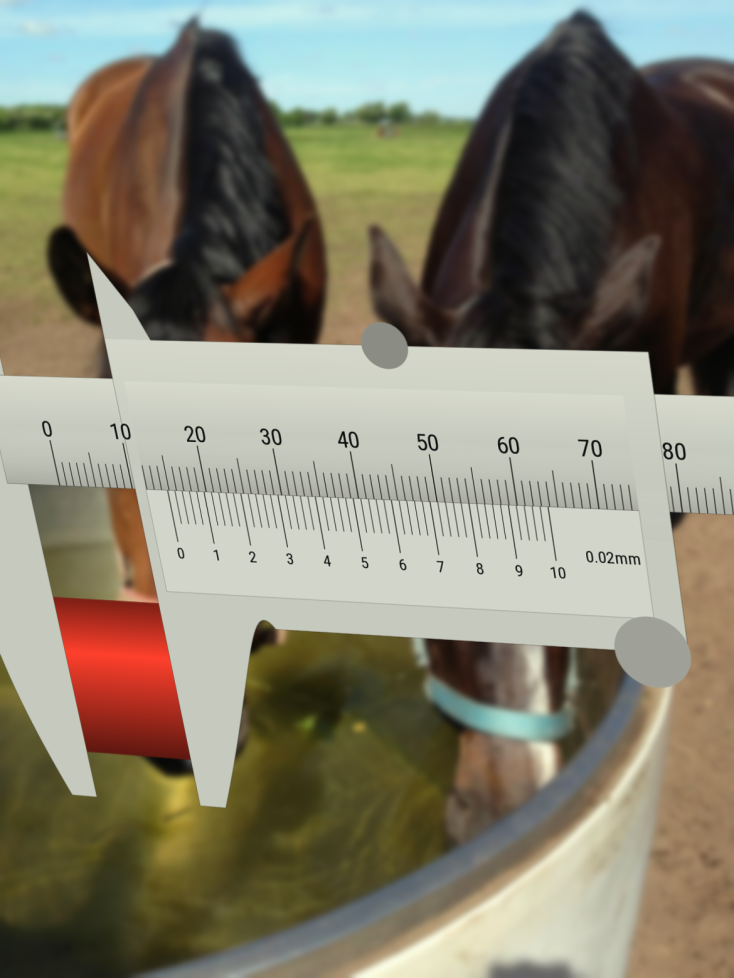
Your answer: **14.8** mm
